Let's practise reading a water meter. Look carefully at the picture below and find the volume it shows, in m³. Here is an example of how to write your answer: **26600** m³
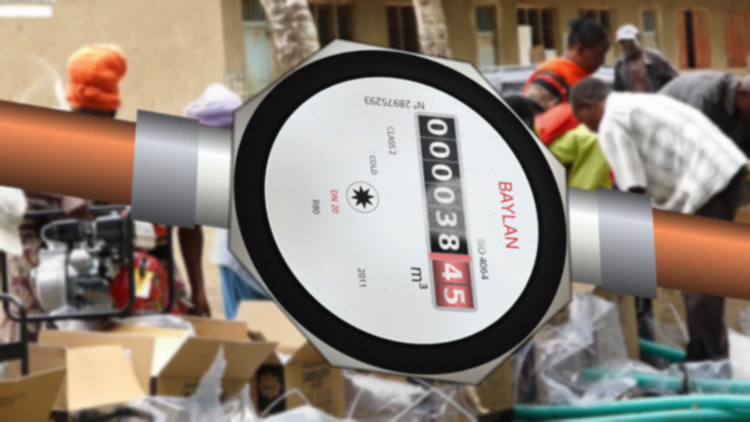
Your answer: **38.45** m³
